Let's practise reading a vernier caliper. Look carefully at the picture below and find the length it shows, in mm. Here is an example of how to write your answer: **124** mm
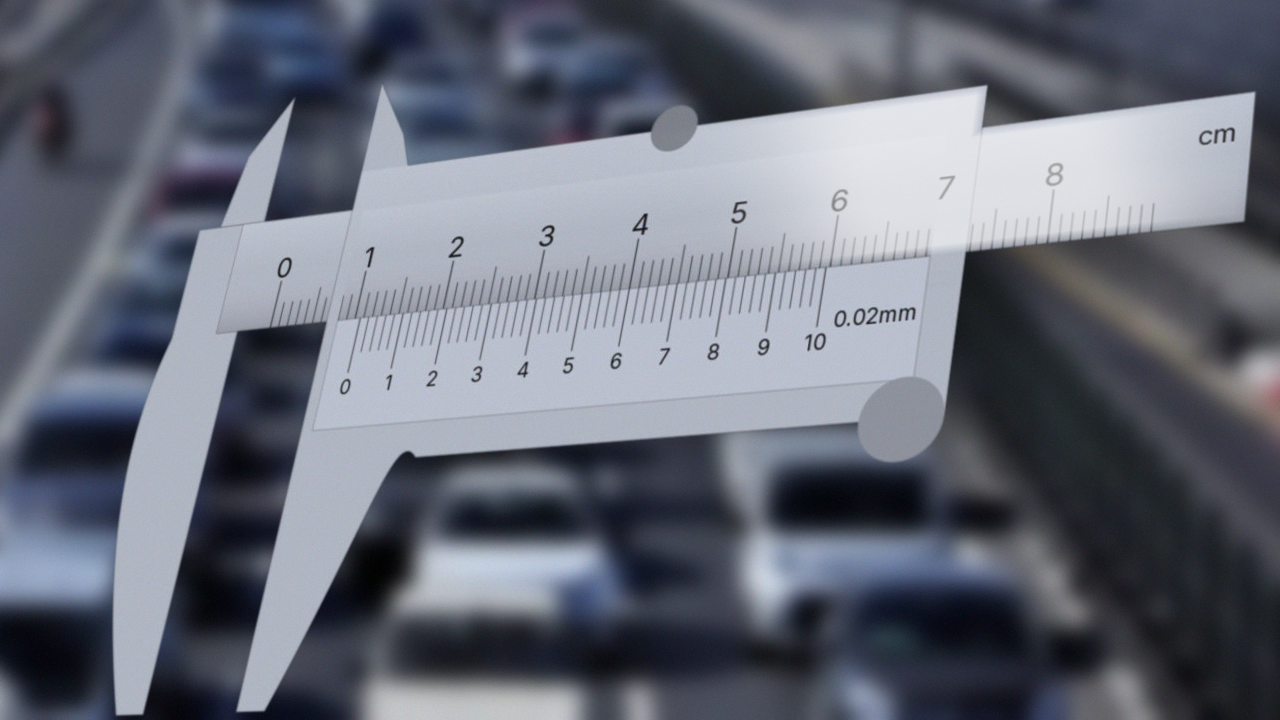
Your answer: **10.6** mm
